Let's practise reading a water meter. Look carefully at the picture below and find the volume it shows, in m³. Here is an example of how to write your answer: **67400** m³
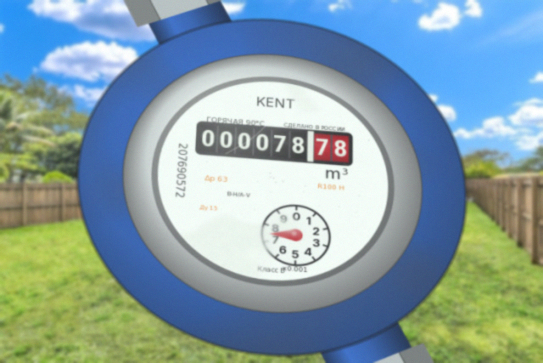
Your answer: **78.787** m³
